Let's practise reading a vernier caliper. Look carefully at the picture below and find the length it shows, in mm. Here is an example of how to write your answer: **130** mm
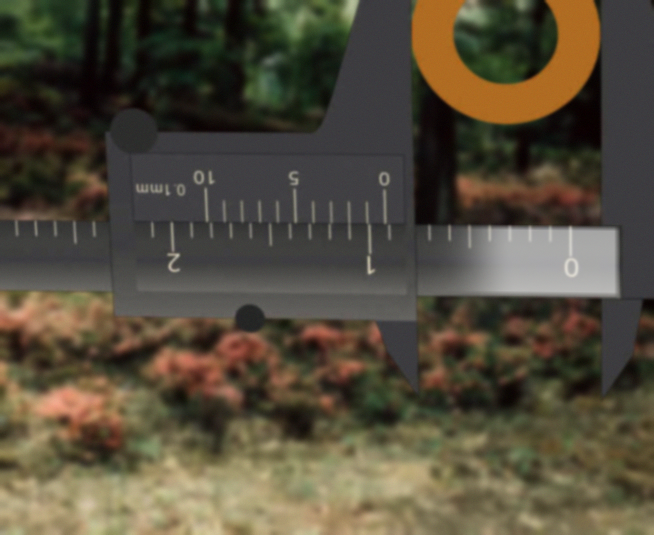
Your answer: **9.2** mm
